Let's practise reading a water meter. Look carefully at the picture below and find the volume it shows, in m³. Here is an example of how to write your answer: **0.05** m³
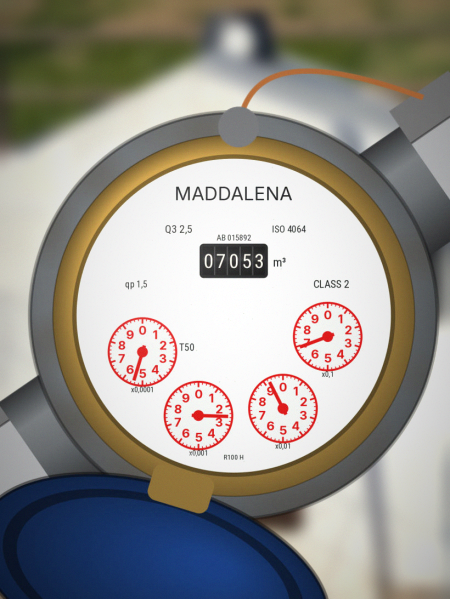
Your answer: **7053.6925** m³
